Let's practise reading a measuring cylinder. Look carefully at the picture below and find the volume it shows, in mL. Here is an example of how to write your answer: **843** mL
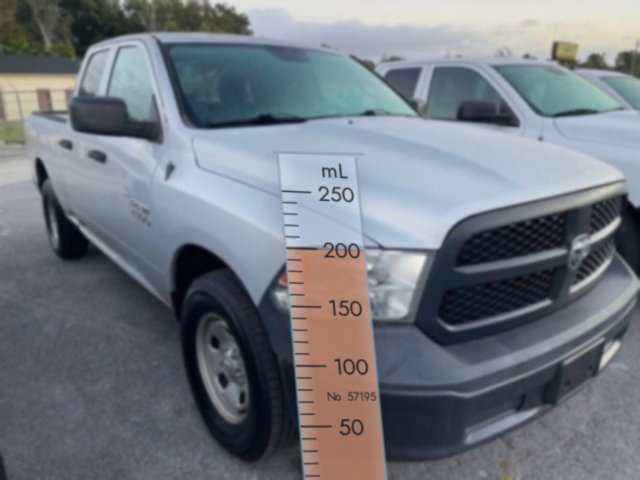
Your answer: **200** mL
